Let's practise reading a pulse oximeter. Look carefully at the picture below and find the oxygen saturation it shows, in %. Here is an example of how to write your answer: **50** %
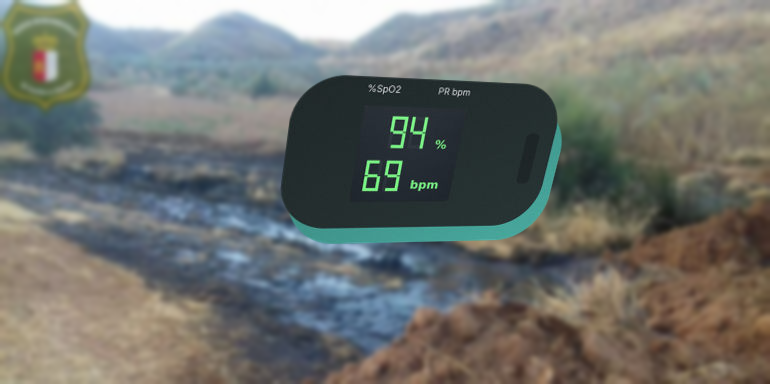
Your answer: **94** %
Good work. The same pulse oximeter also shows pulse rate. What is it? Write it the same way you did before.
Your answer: **69** bpm
